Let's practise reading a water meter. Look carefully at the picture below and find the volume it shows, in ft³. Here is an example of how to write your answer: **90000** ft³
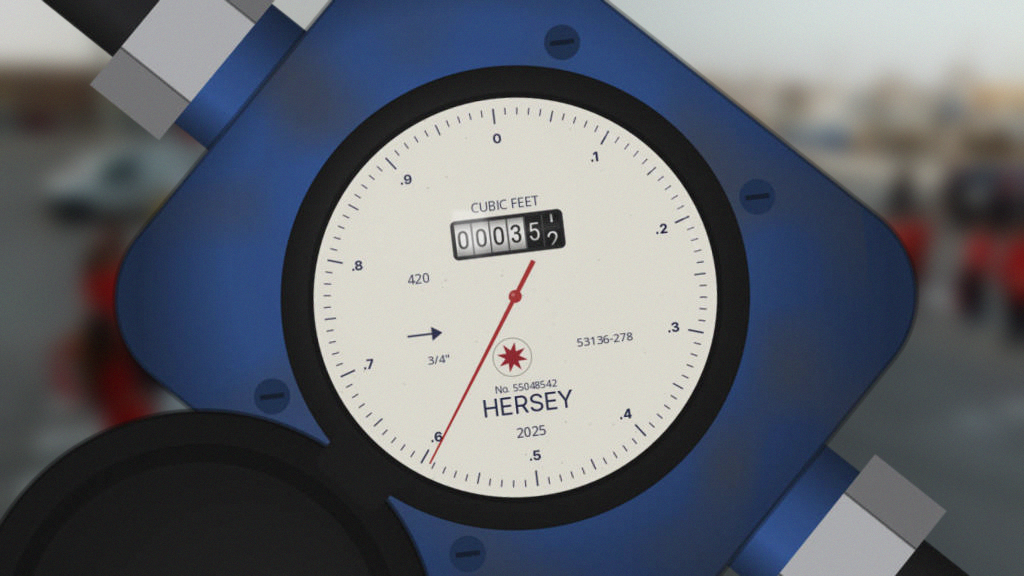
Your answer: **351.59** ft³
